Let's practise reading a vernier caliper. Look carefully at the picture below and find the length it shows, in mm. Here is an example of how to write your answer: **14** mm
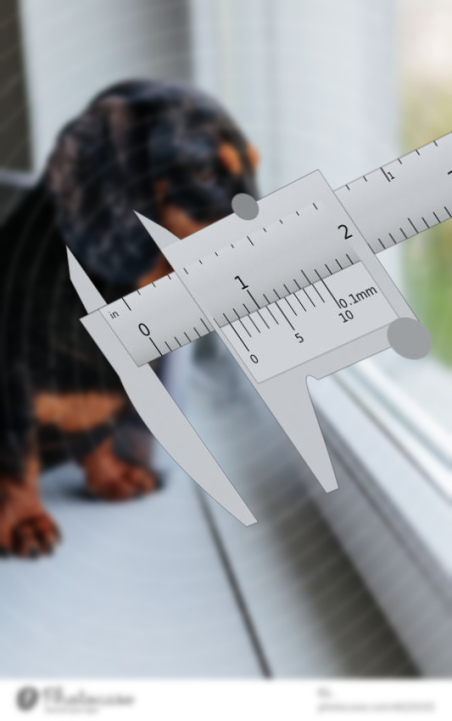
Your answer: **7.0** mm
